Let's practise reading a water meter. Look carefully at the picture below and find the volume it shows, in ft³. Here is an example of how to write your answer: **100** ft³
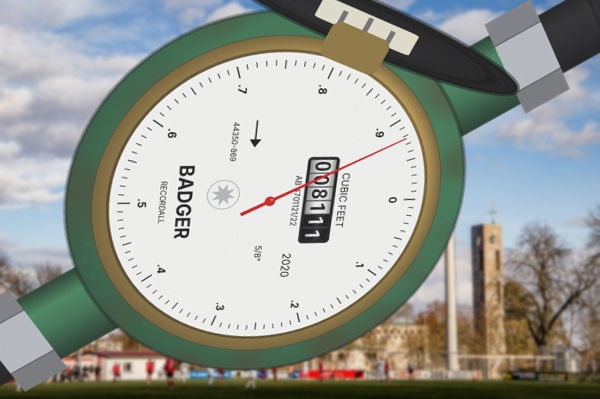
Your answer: **8110.92** ft³
